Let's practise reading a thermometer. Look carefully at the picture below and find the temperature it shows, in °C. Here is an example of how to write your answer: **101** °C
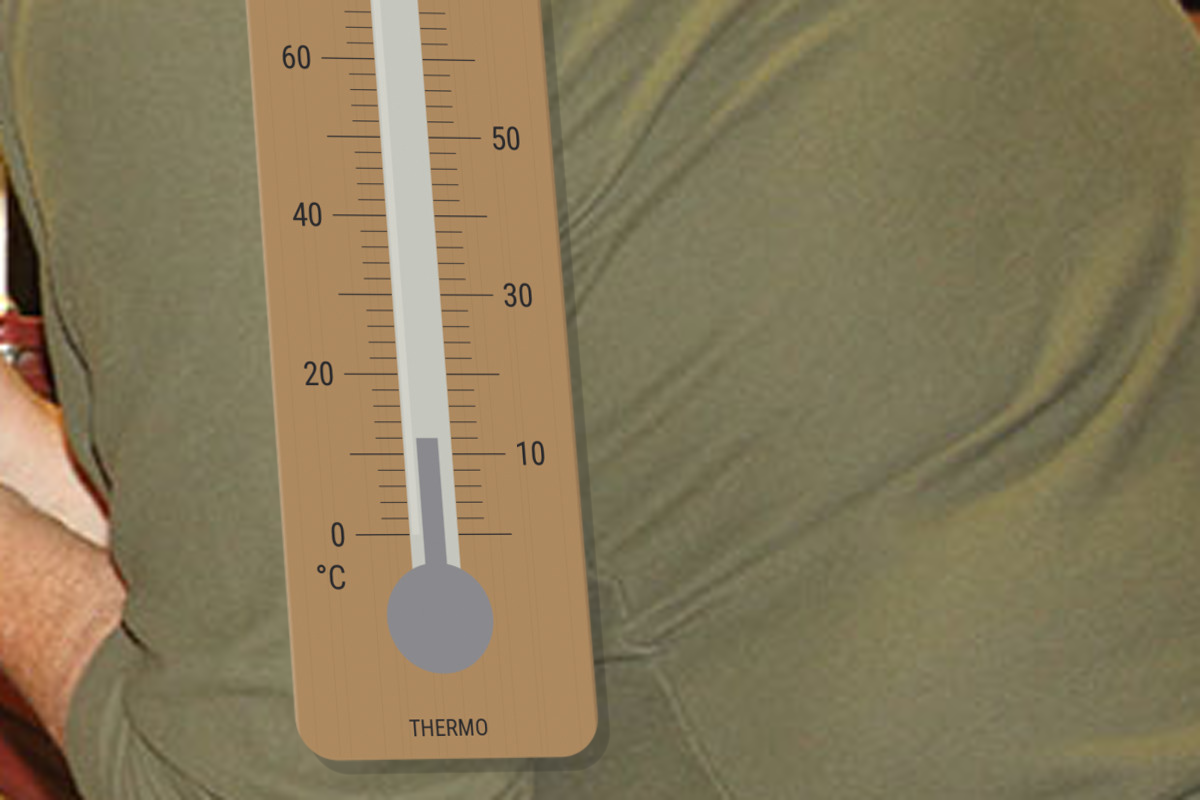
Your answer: **12** °C
